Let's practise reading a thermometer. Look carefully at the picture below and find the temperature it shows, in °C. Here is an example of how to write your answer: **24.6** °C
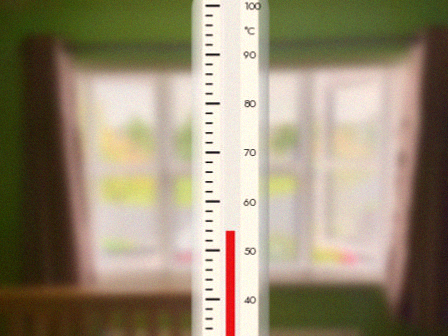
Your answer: **54** °C
